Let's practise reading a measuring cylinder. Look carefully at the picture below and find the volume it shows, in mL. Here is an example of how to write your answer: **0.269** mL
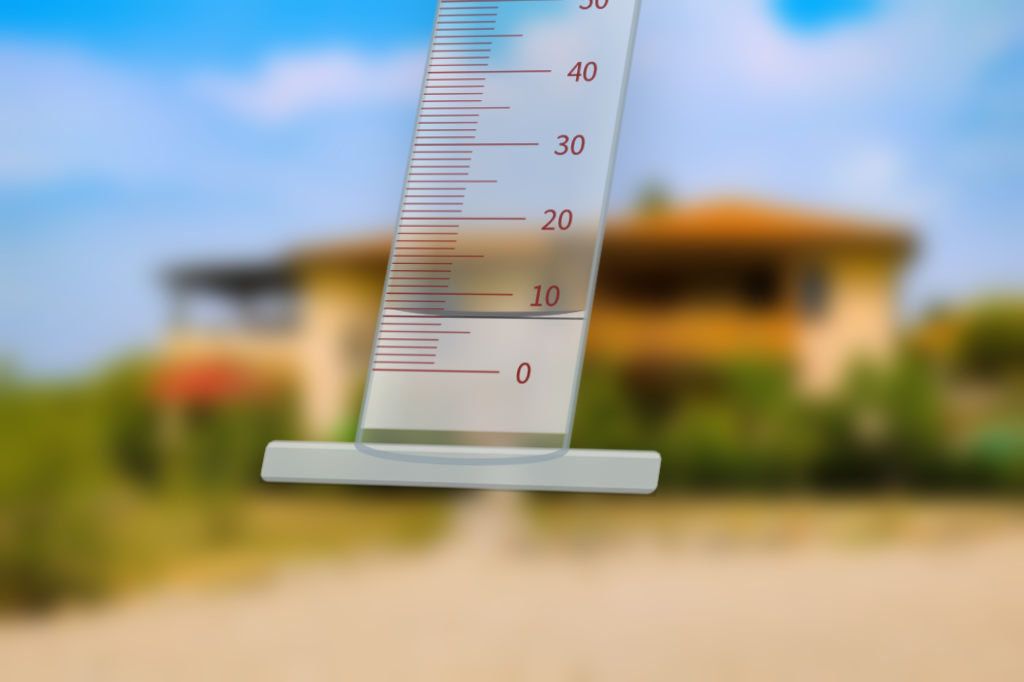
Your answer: **7** mL
